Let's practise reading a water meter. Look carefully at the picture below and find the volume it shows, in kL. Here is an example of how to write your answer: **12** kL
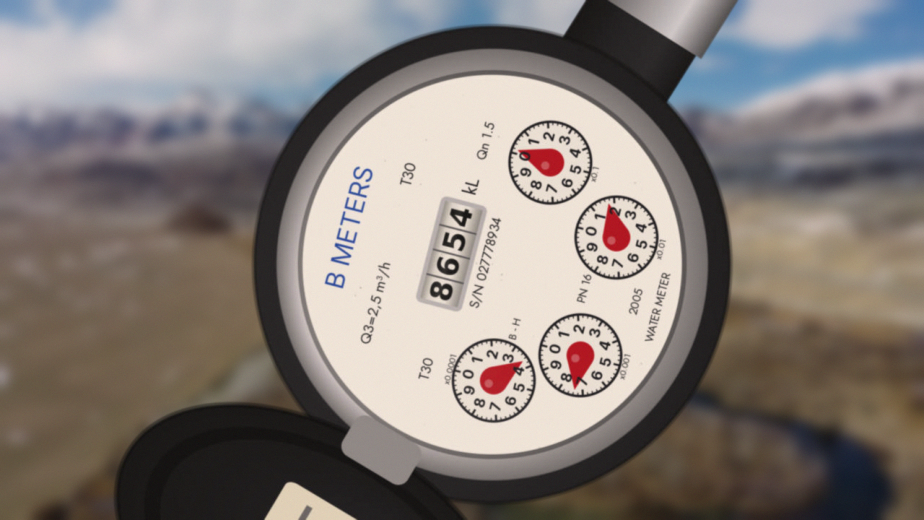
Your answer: **8654.0173** kL
